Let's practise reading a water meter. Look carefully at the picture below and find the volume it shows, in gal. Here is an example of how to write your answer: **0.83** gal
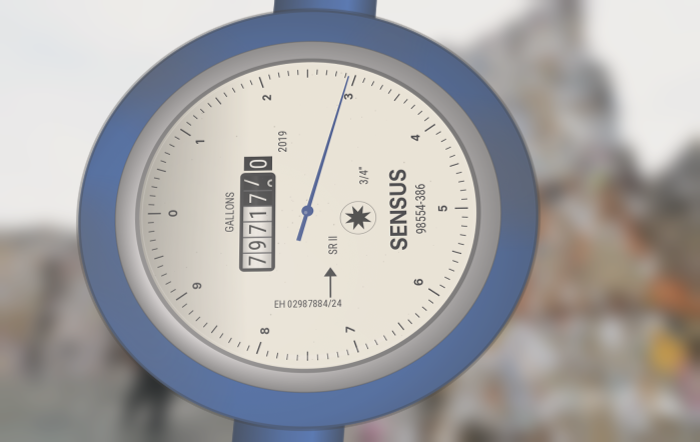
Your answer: **7971772.9** gal
